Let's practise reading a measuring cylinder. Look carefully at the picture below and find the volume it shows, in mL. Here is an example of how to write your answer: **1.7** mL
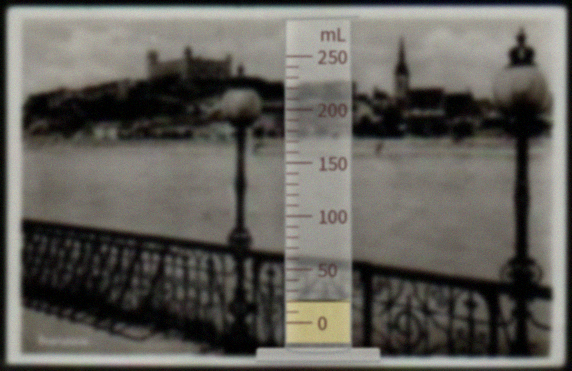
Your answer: **20** mL
